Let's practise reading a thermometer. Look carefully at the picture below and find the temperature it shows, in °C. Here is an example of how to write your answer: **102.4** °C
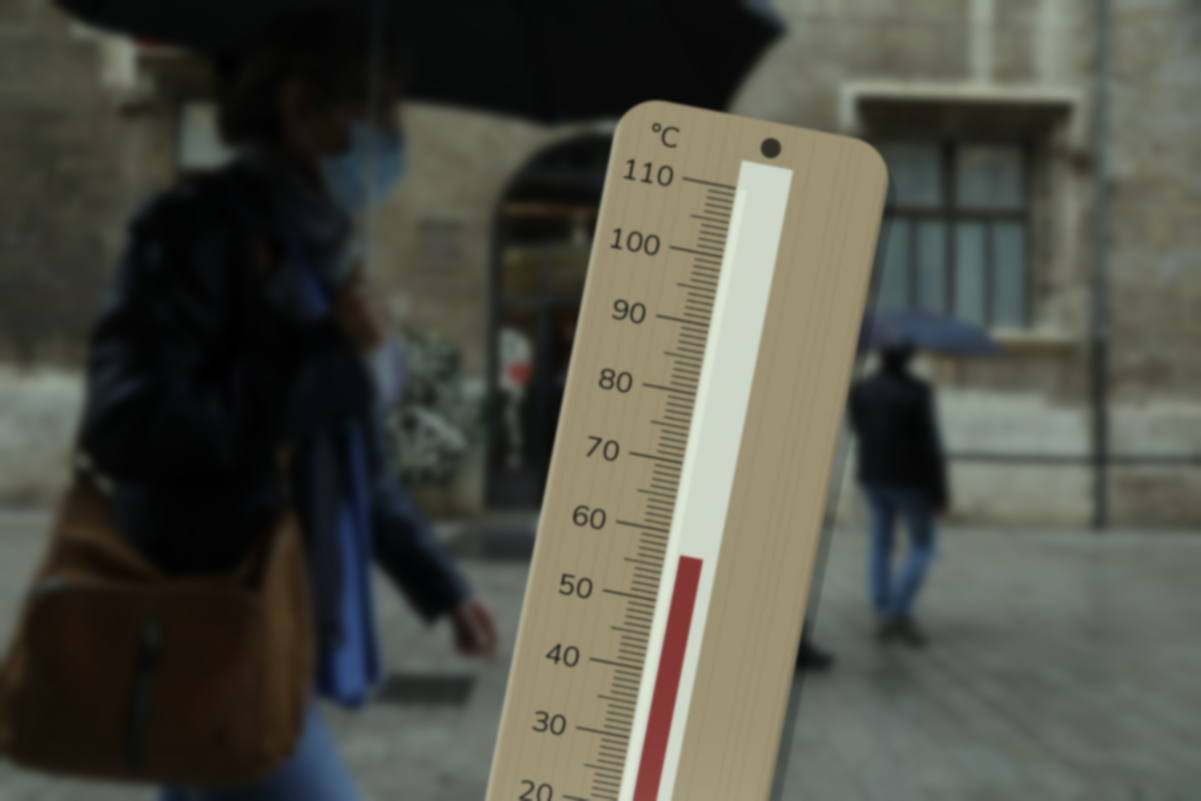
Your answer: **57** °C
